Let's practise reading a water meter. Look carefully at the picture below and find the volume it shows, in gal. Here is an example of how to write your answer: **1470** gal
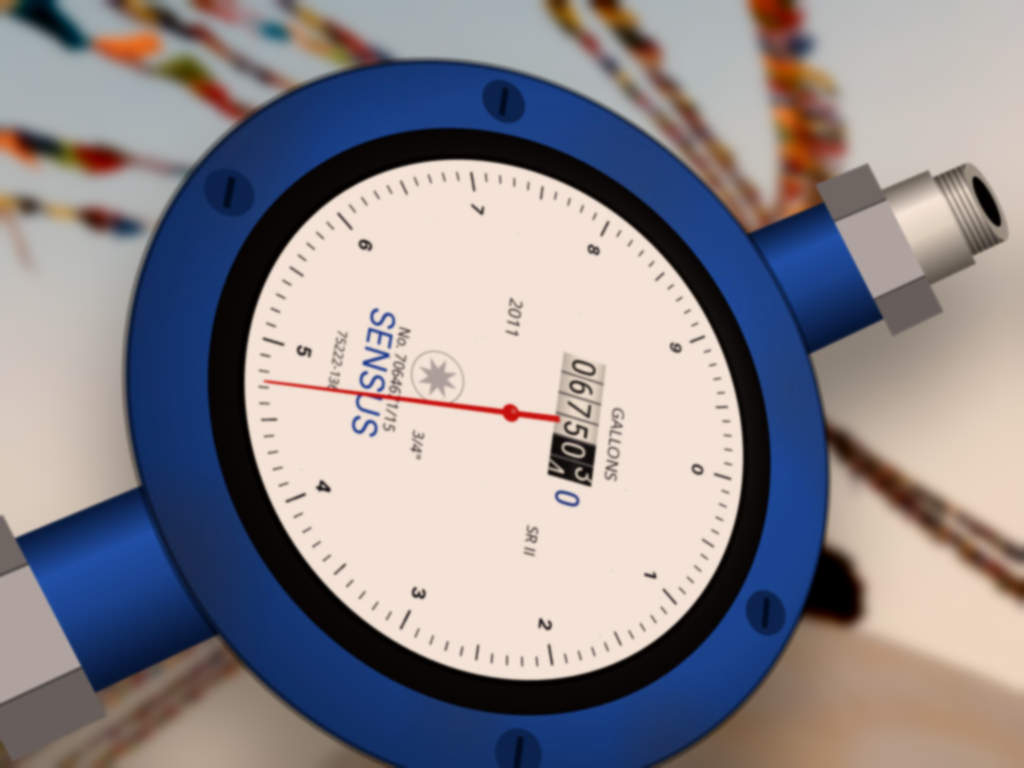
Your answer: **675034.7** gal
